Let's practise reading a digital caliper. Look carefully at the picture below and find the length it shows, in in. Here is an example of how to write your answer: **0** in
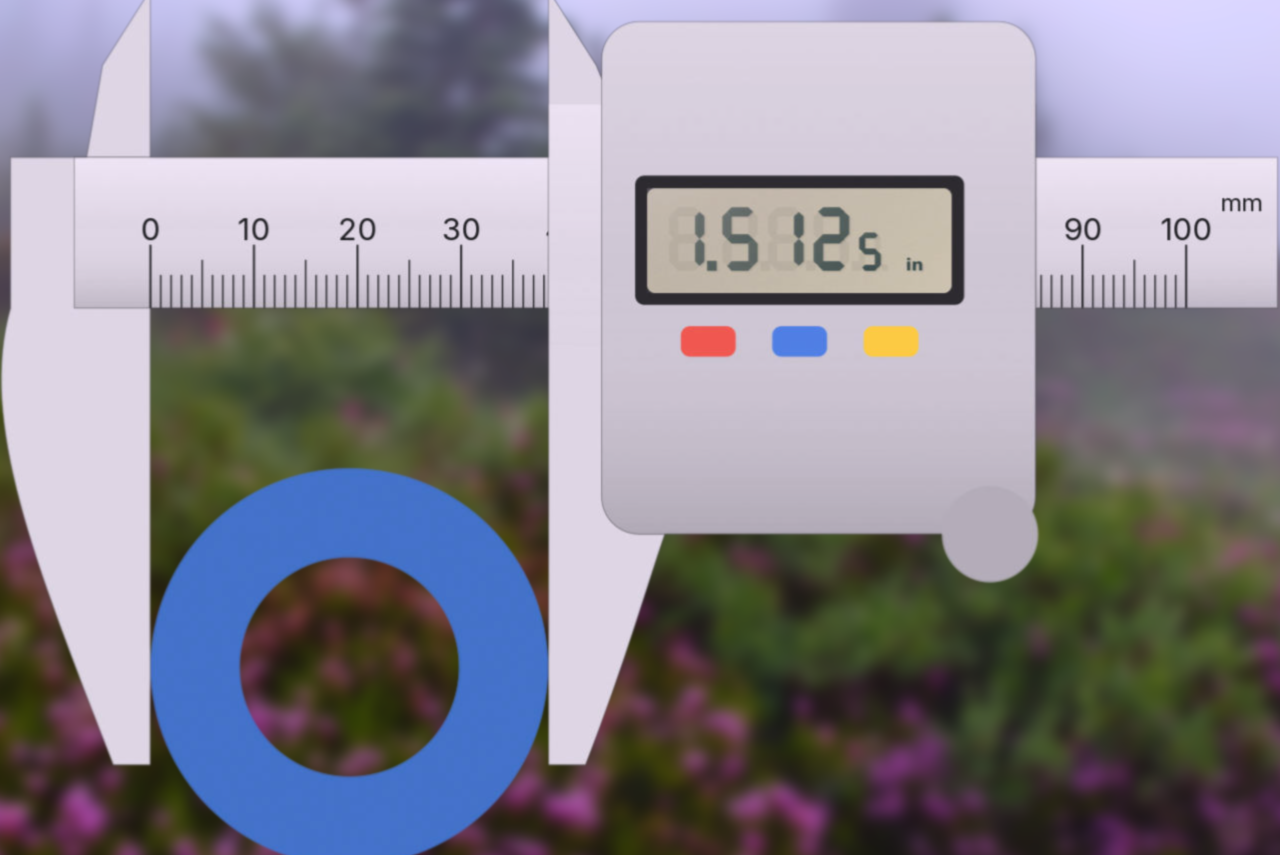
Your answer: **1.5125** in
